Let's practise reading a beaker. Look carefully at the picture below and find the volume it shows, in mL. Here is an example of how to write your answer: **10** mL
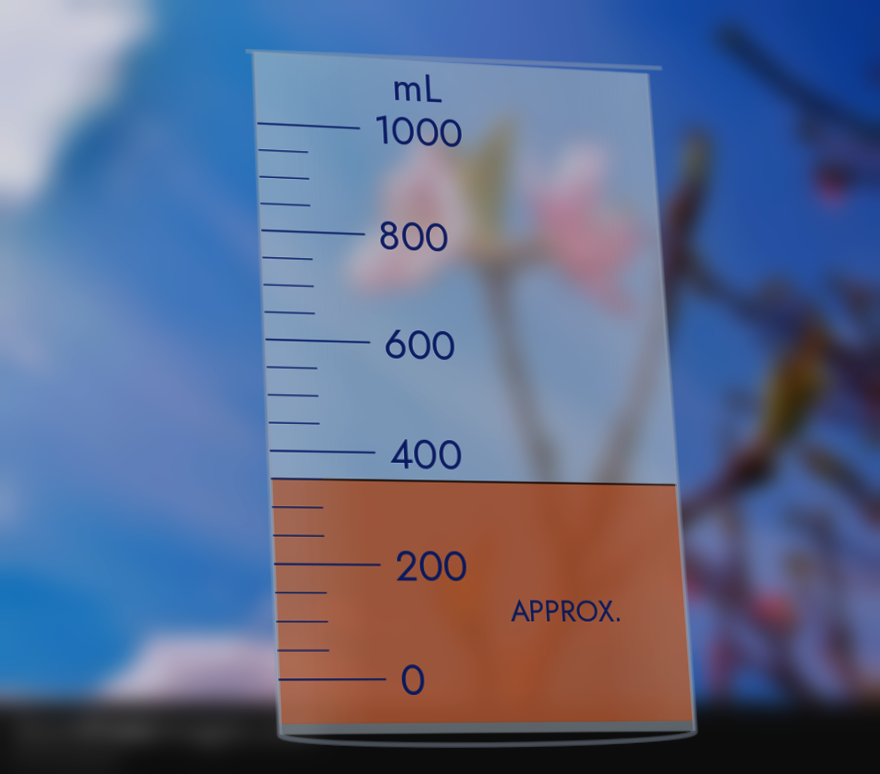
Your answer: **350** mL
